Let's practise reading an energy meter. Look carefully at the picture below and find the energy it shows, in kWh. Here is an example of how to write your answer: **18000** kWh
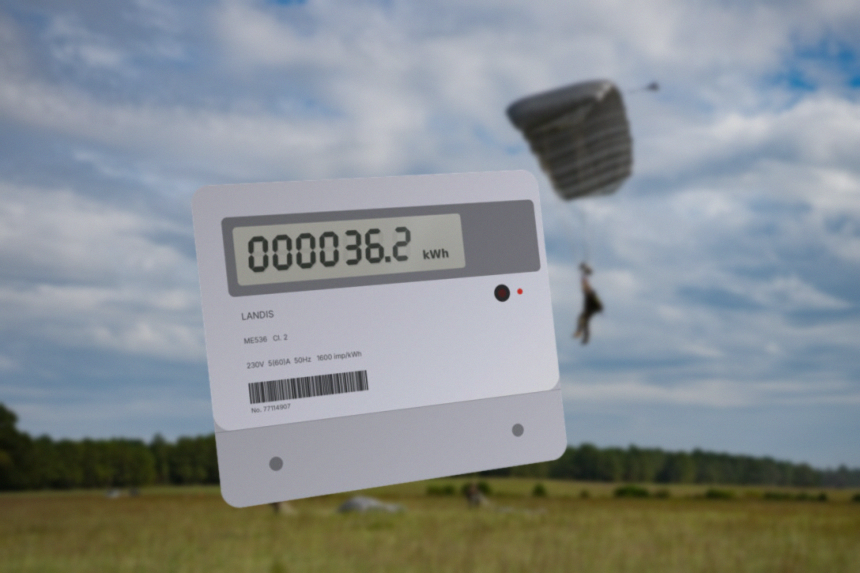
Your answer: **36.2** kWh
